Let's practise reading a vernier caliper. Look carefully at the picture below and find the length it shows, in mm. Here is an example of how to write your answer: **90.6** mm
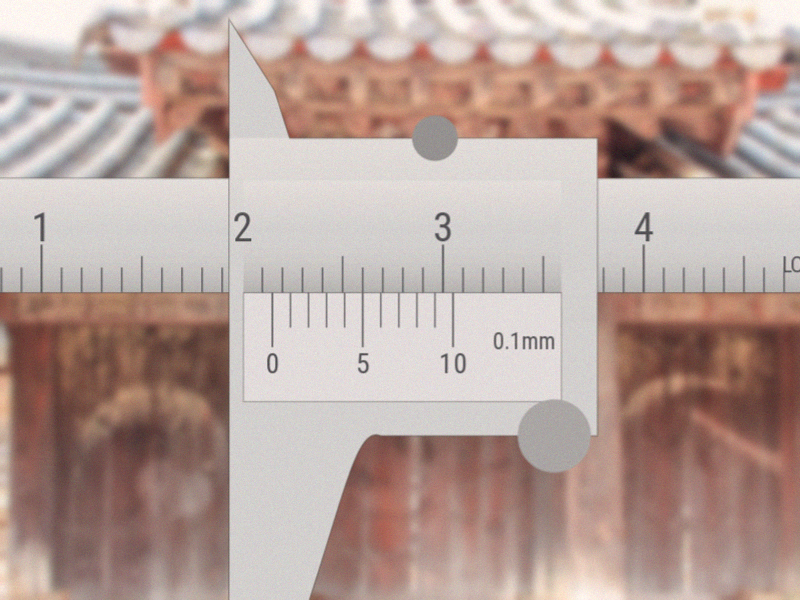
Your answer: **21.5** mm
